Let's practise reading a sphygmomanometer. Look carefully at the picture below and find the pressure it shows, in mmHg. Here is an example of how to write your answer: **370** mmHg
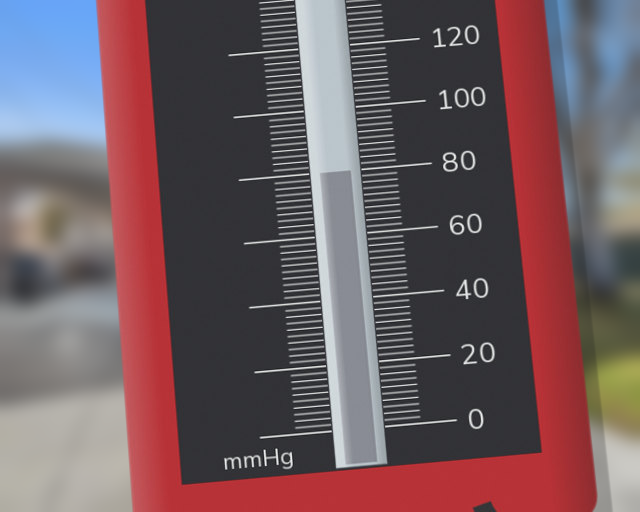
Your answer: **80** mmHg
